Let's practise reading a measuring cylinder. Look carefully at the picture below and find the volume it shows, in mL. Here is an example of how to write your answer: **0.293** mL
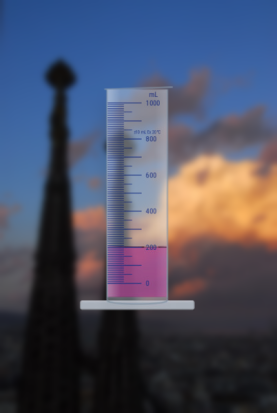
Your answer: **200** mL
